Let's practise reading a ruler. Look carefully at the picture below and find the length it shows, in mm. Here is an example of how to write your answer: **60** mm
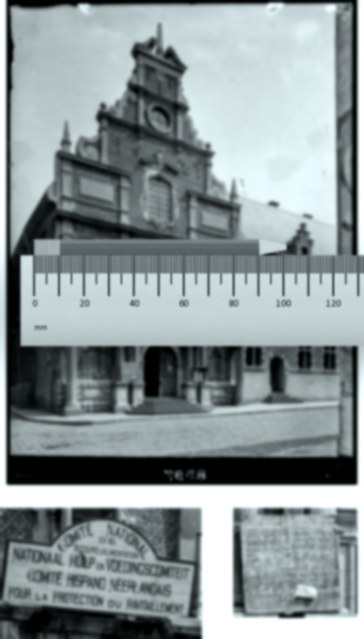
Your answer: **105** mm
